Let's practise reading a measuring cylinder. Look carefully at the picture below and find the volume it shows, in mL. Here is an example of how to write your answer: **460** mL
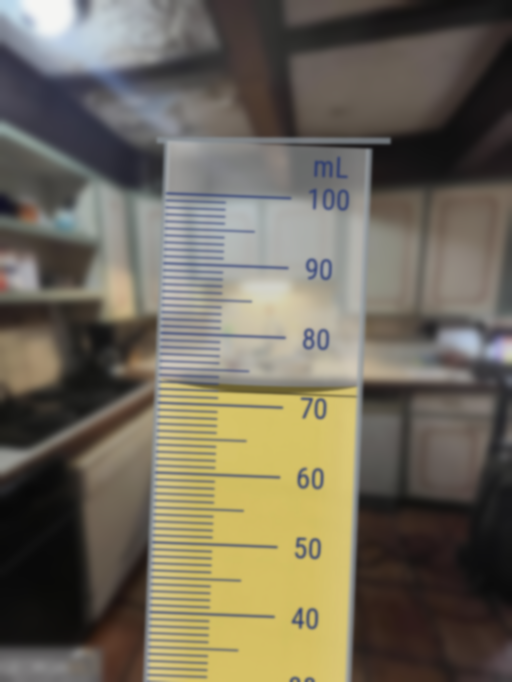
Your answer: **72** mL
